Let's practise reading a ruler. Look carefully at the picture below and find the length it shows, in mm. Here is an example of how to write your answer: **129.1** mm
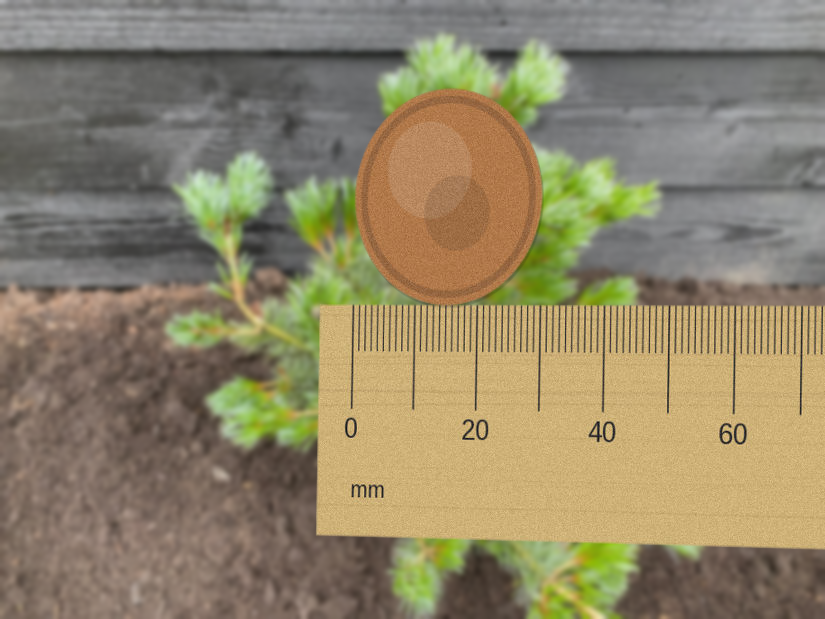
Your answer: **30** mm
